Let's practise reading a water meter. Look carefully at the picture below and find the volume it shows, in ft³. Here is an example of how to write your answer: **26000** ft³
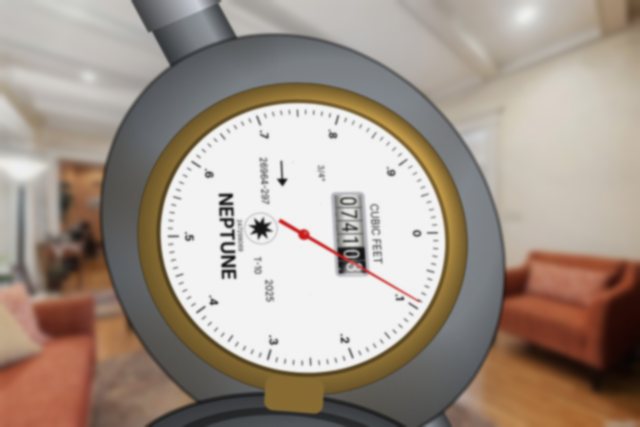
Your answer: **74103.09** ft³
